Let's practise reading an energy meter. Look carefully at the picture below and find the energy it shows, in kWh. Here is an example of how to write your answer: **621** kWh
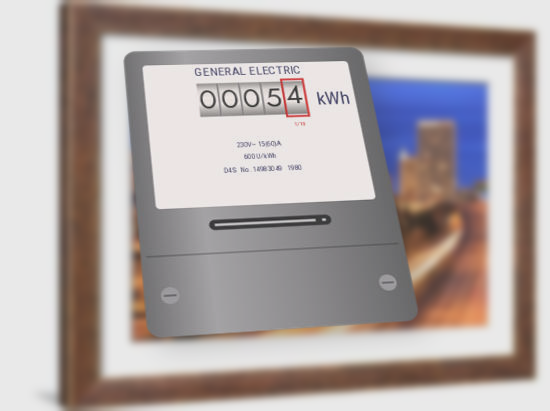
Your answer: **5.4** kWh
